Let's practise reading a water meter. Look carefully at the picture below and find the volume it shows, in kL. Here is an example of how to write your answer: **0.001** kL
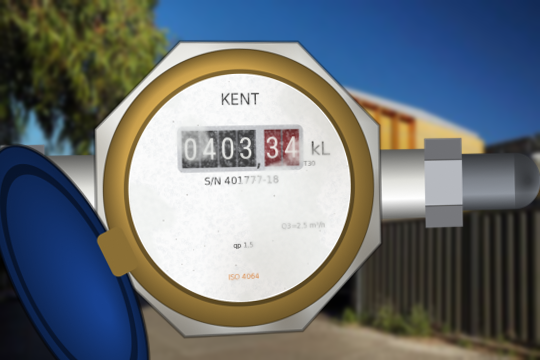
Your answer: **403.34** kL
